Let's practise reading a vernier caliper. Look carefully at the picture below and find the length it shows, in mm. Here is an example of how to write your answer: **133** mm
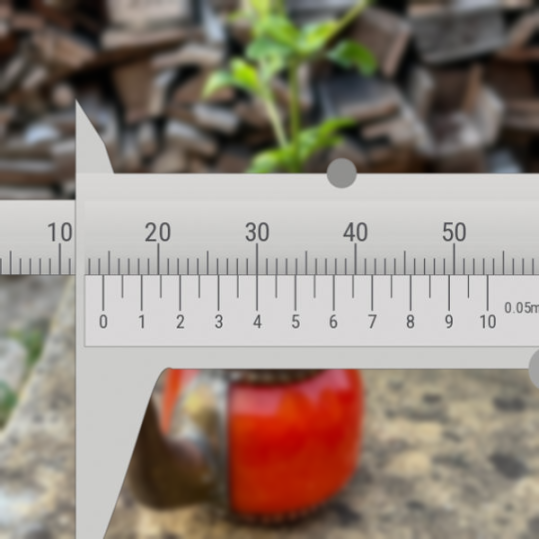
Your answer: **14.4** mm
